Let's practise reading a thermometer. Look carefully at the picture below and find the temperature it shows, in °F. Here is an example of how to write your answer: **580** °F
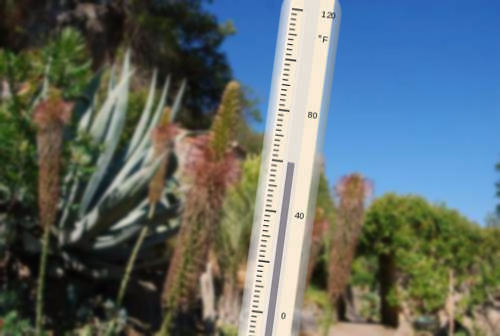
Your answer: **60** °F
